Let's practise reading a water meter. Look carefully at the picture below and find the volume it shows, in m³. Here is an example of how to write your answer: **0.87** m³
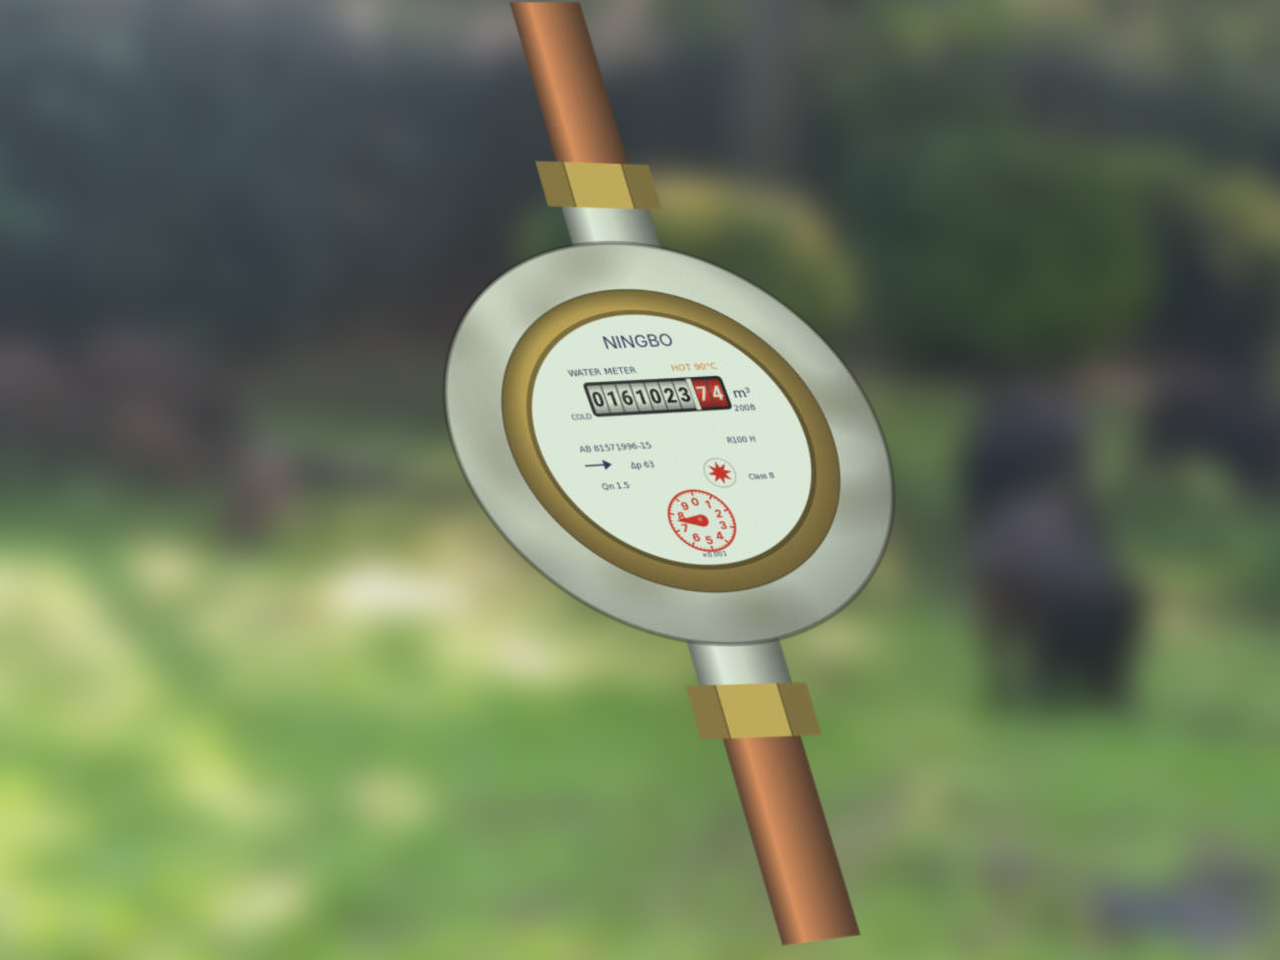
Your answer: **161023.747** m³
